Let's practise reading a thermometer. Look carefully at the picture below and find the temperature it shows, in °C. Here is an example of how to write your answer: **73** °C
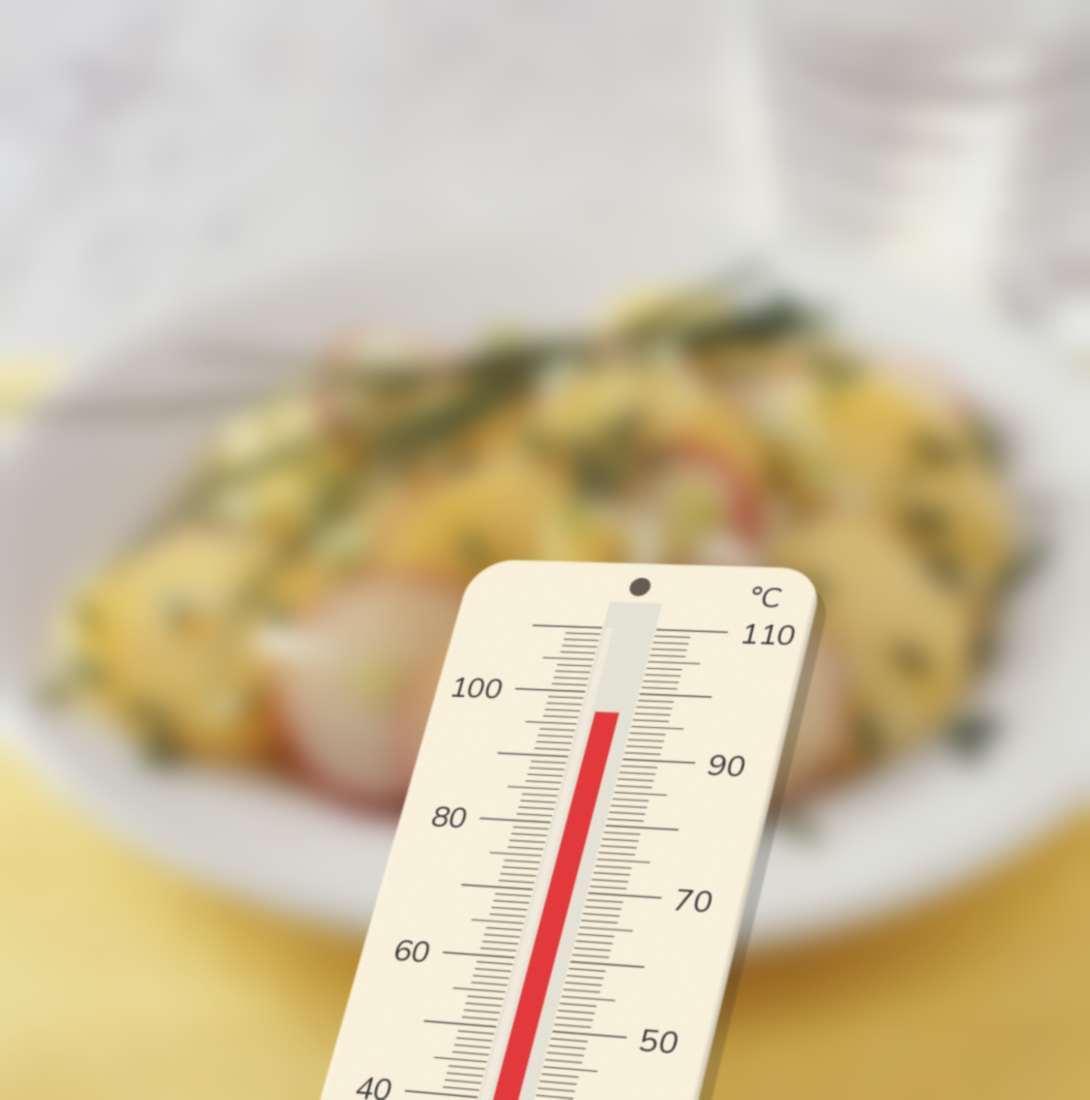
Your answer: **97** °C
